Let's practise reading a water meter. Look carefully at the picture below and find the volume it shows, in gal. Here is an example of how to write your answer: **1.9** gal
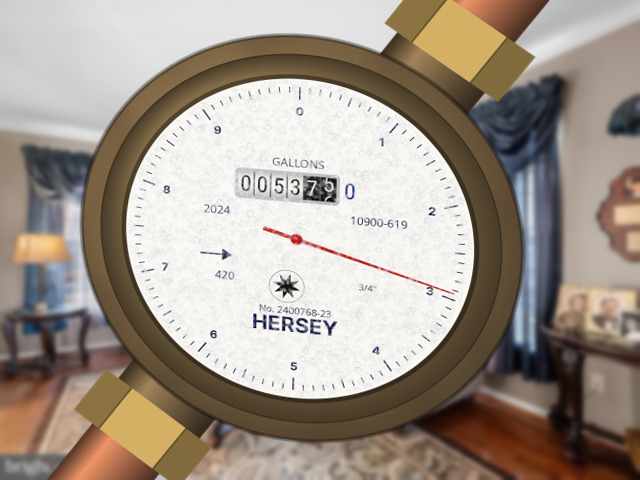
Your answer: **53752.9** gal
